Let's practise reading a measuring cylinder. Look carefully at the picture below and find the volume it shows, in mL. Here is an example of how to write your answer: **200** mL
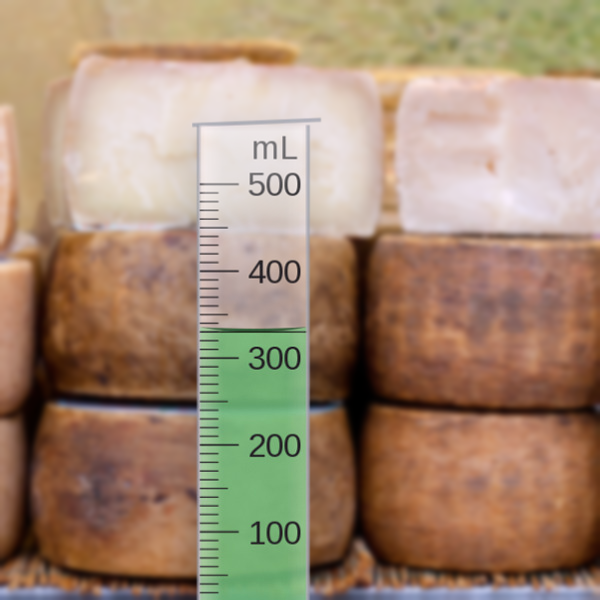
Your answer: **330** mL
